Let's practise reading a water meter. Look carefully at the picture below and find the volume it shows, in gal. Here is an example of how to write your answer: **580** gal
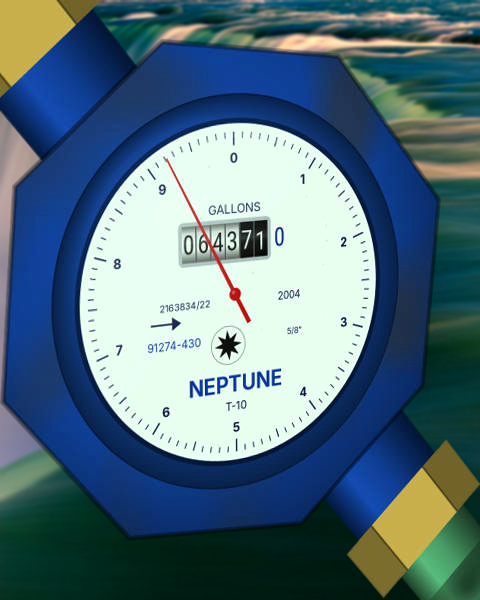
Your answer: **643709.2** gal
